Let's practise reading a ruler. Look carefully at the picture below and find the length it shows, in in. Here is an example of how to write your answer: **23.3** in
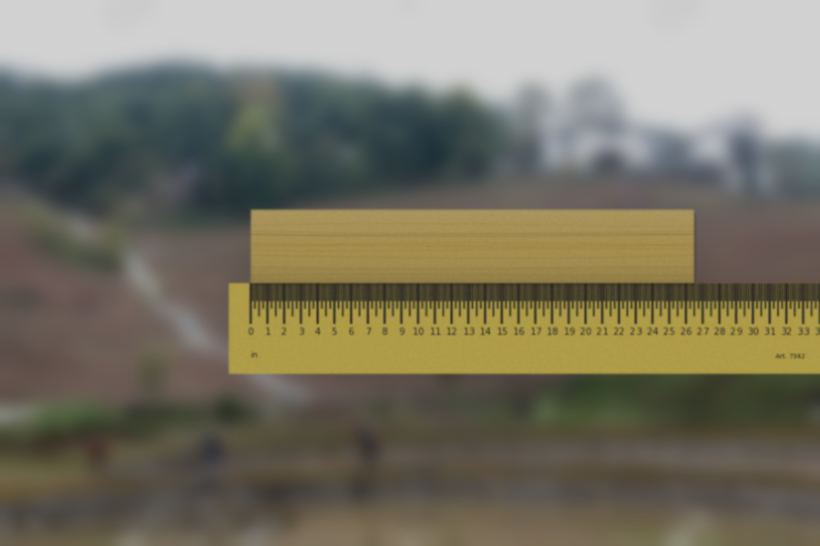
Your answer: **26.5** in
